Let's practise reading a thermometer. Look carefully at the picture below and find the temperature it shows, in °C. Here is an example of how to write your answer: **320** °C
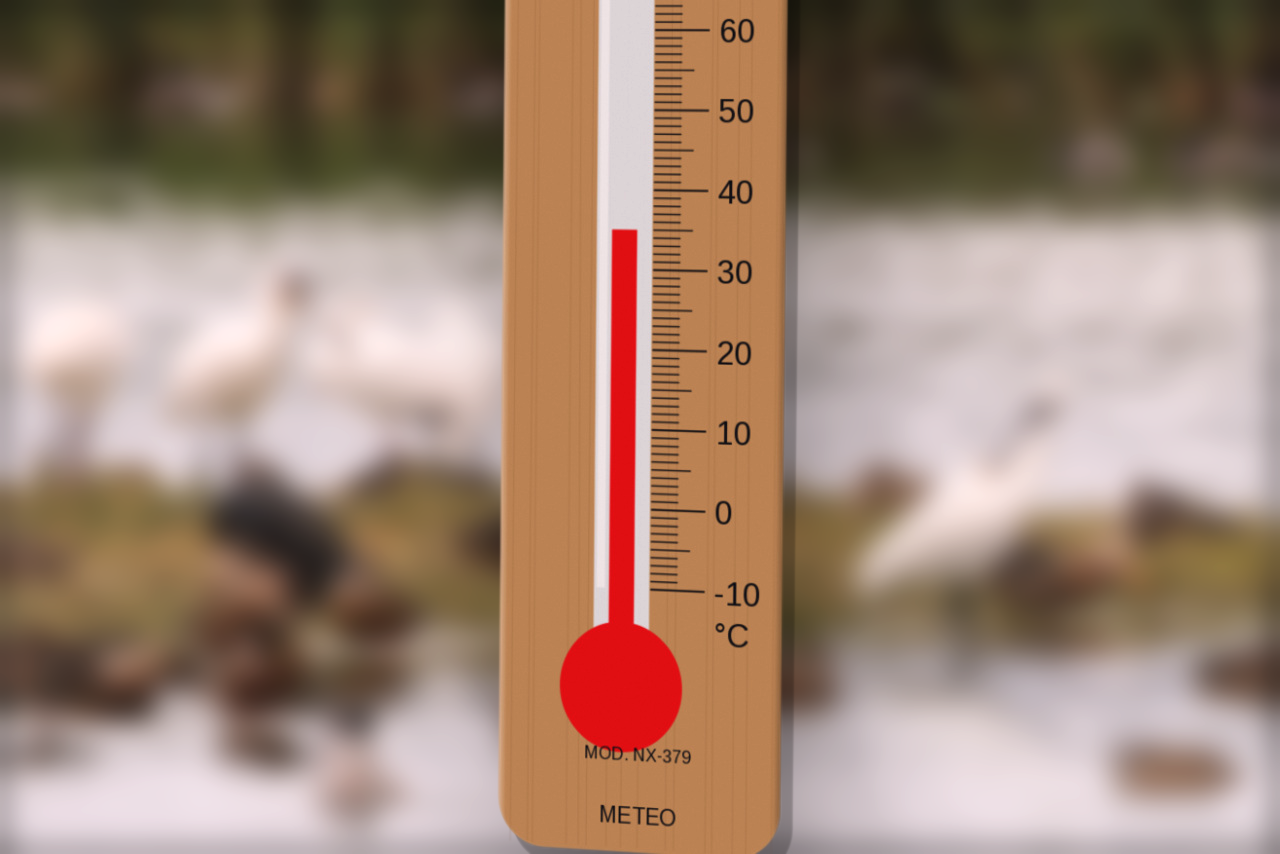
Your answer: **35** °C
